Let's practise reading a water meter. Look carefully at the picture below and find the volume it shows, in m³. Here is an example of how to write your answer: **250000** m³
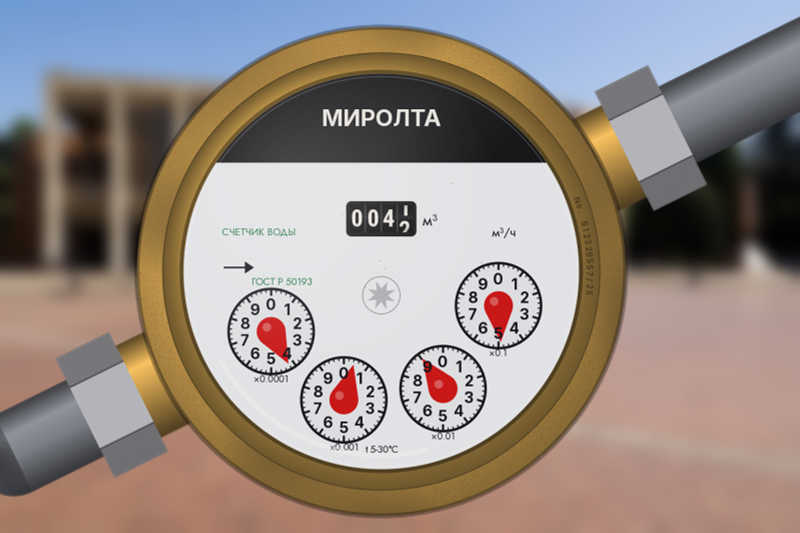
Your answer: **41.4904** m³
